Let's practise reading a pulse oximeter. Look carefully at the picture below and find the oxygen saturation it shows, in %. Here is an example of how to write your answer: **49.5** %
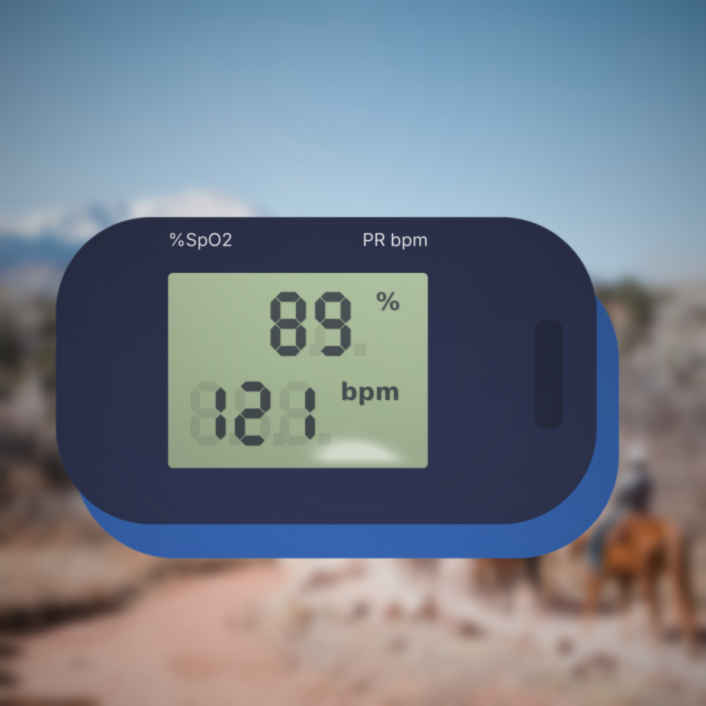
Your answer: **89** %
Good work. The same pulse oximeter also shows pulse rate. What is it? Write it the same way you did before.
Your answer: **121** bpm
